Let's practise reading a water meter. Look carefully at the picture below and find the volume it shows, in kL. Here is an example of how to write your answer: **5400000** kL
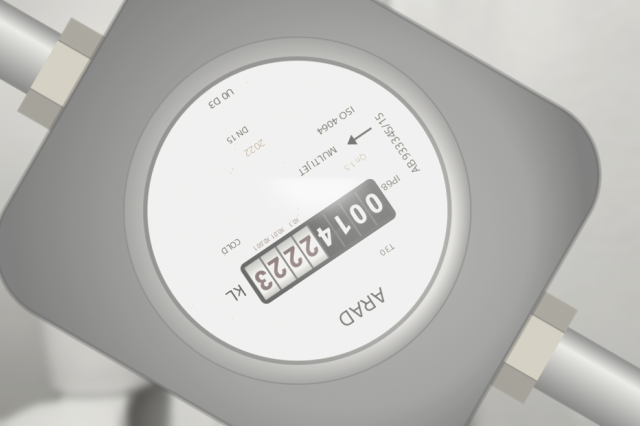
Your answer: **14.2223** kL
